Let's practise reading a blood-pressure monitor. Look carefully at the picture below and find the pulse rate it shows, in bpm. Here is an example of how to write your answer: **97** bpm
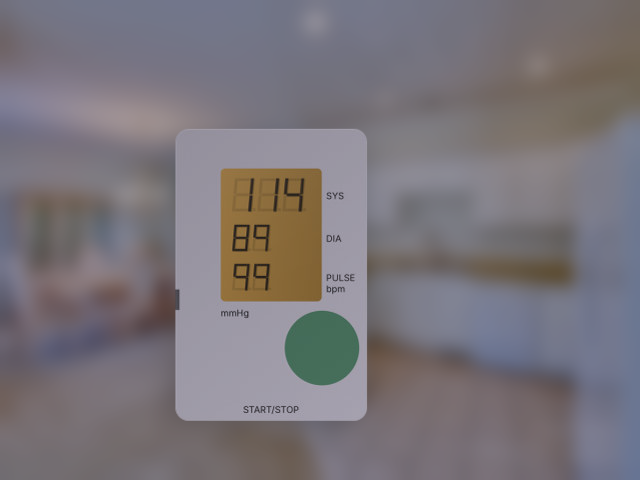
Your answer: **99** bpm
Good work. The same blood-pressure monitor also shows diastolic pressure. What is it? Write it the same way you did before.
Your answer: **89** mmHg
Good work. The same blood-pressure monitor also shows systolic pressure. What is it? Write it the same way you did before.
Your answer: **114** mmHg
